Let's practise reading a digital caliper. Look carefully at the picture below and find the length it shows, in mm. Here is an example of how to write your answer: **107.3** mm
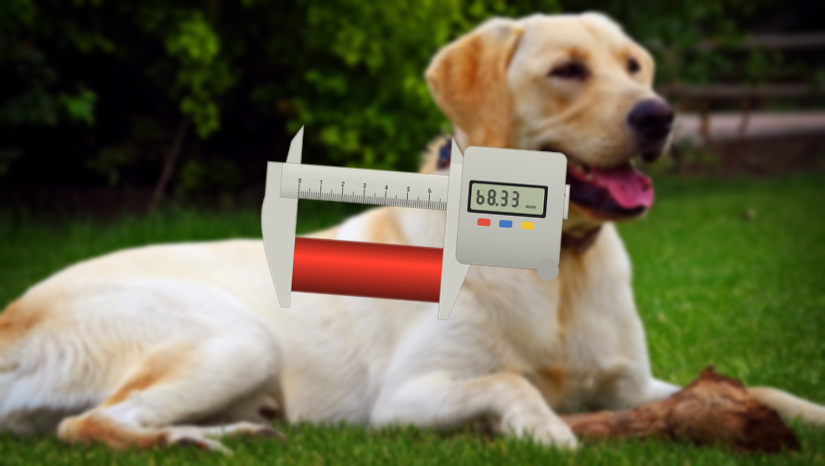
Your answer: **68.33** mm
